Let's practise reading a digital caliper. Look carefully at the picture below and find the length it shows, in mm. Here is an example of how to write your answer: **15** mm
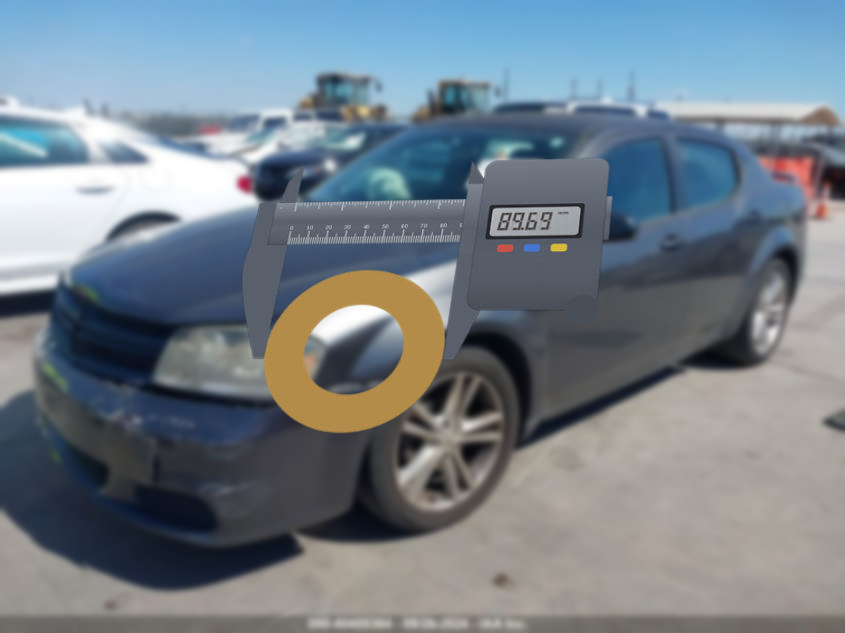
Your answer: **89.69** mm
